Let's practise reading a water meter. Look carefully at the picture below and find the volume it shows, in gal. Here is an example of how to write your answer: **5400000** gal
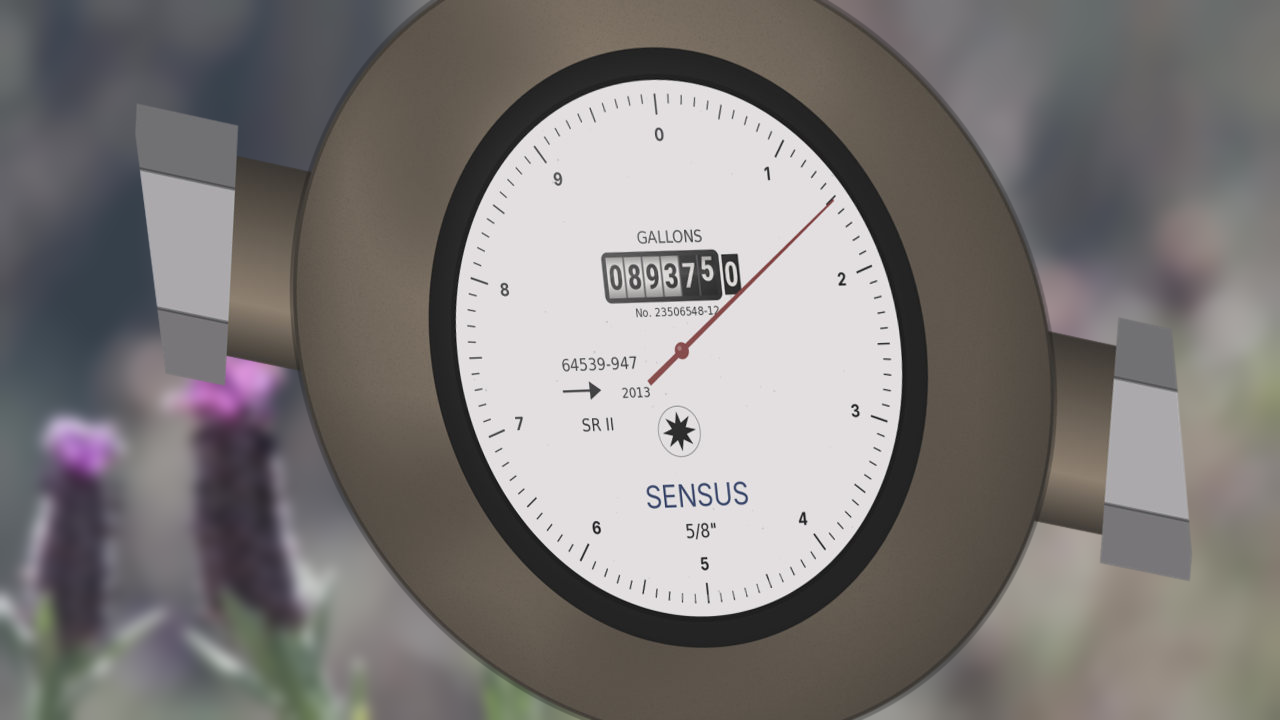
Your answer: **893751.5** gal
